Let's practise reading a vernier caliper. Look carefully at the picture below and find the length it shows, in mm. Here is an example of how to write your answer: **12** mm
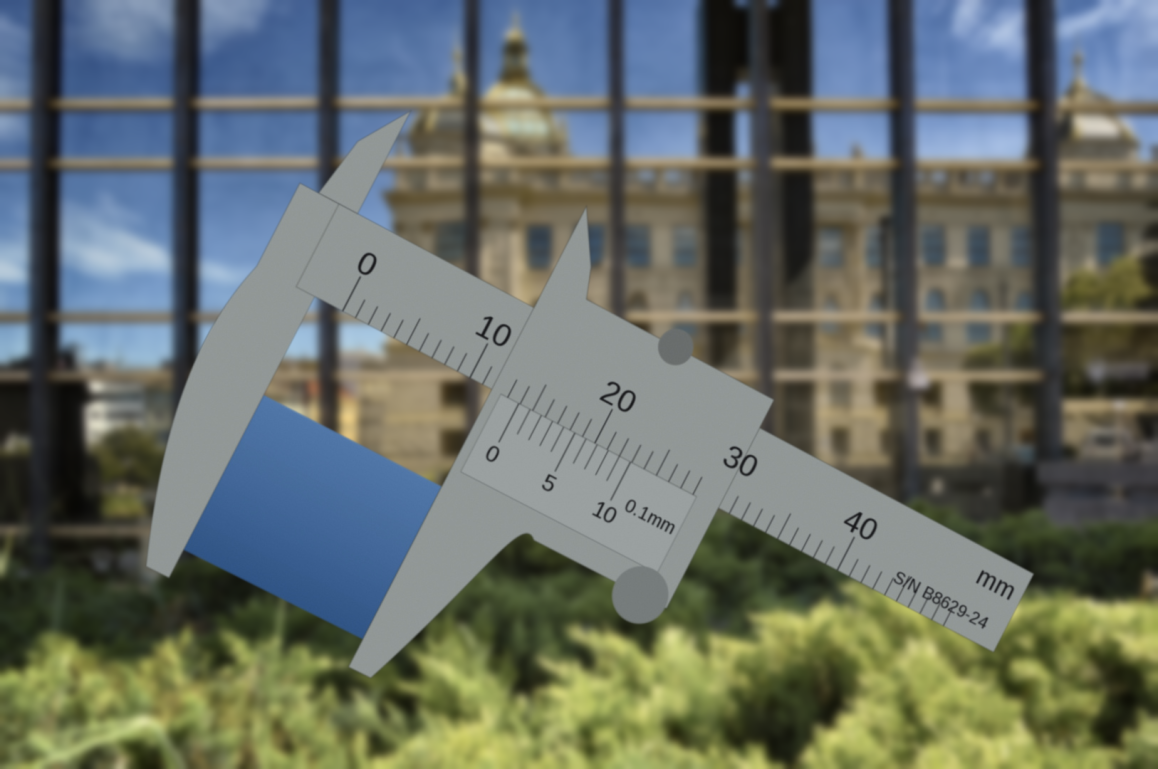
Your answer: **13.9** mm
